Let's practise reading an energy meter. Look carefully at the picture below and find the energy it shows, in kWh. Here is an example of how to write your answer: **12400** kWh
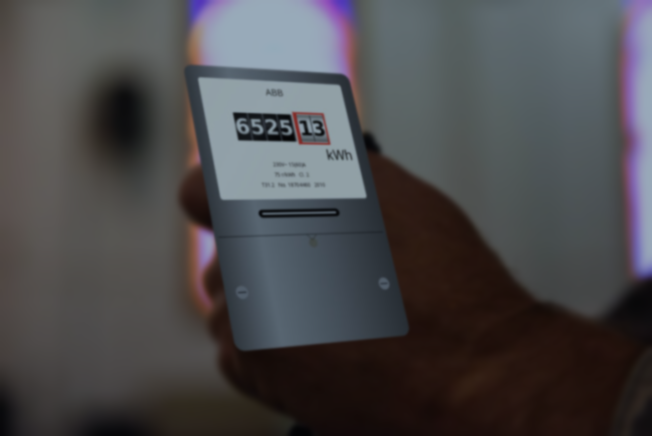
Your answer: **6525.13** kWh
